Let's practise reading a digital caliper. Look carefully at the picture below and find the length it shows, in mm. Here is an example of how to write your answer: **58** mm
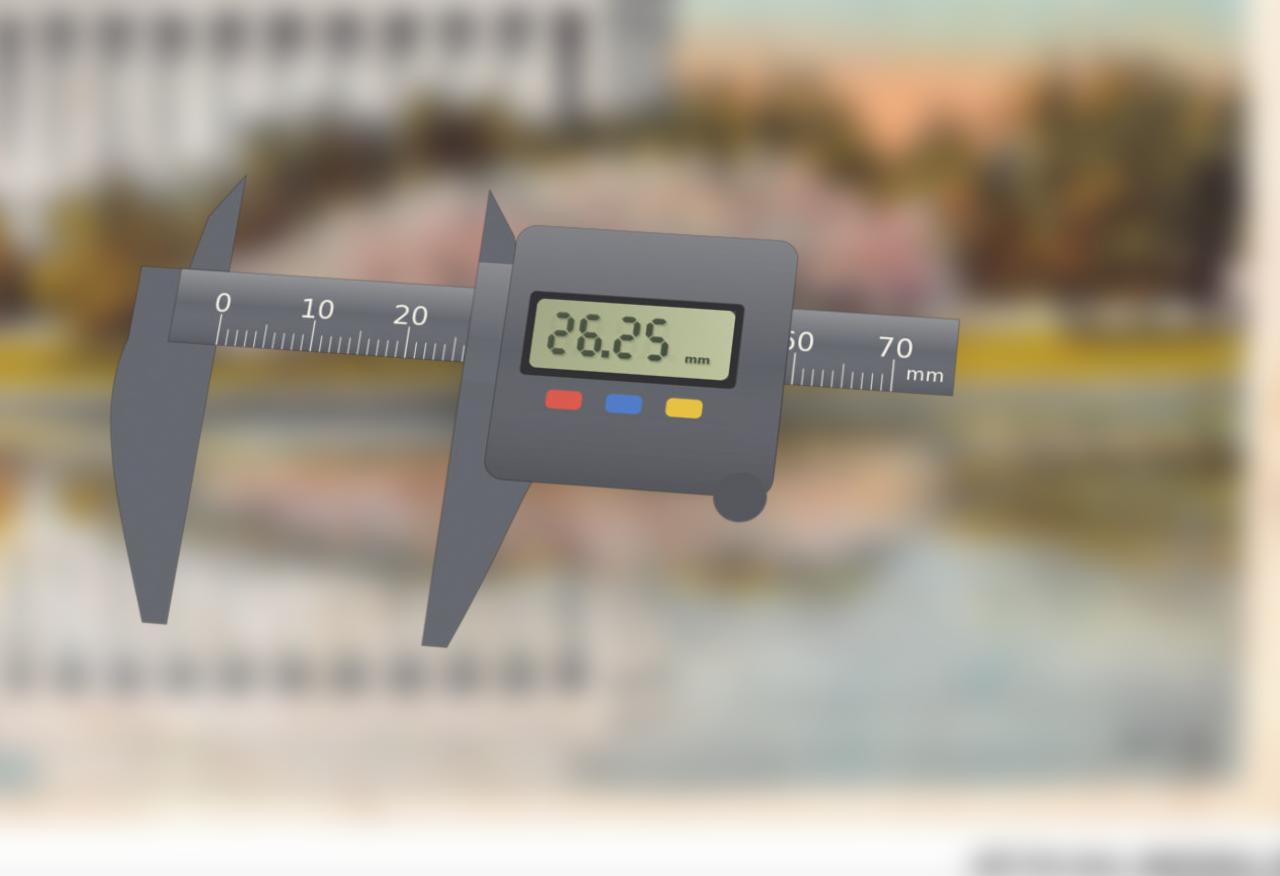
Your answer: **26.25** mm
